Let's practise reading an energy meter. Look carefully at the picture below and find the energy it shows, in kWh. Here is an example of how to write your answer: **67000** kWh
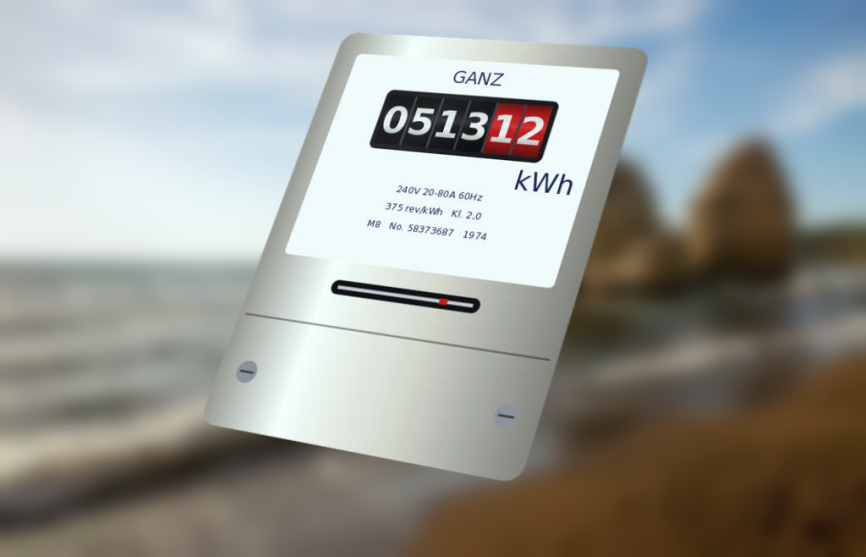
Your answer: **513.12** kWh
